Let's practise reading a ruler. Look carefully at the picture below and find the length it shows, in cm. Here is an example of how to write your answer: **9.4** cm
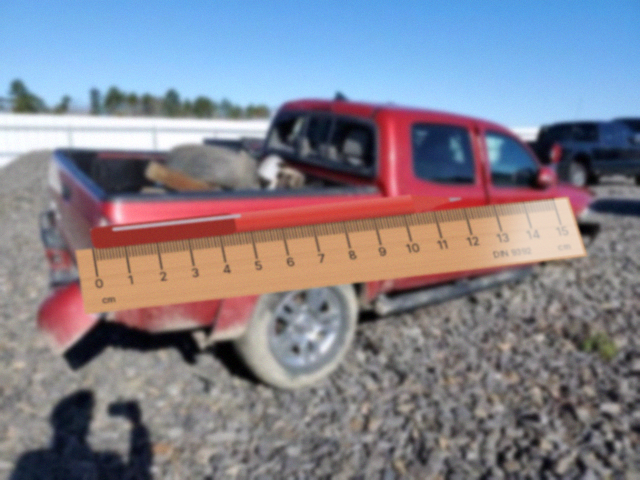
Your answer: **12** cm
